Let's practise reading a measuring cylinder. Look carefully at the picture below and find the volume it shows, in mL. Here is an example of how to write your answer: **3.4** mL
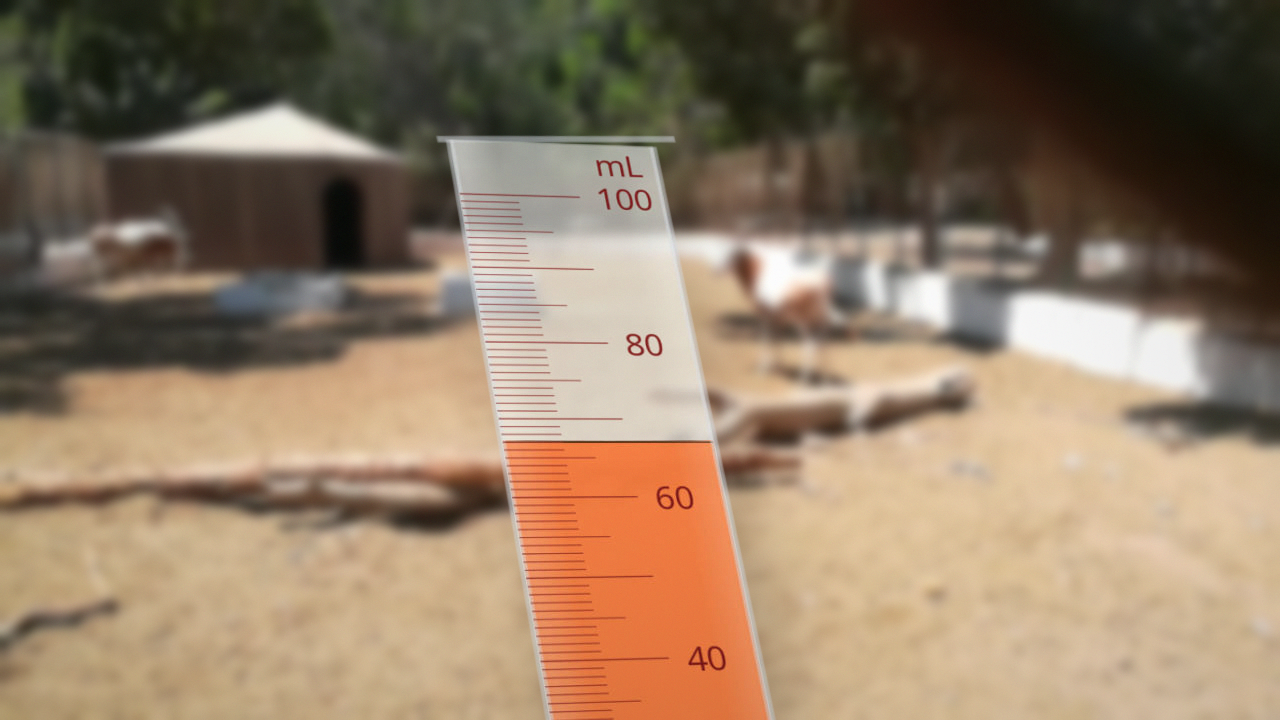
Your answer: **67** mL
